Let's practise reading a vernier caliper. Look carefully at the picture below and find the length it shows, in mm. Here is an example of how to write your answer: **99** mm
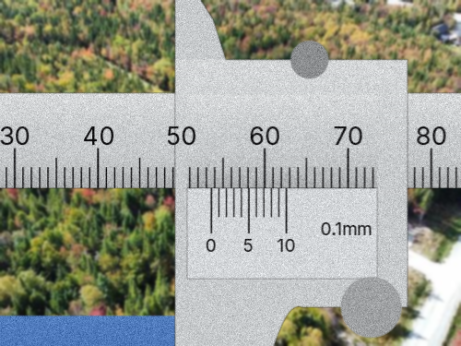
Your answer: **53.6** mm
